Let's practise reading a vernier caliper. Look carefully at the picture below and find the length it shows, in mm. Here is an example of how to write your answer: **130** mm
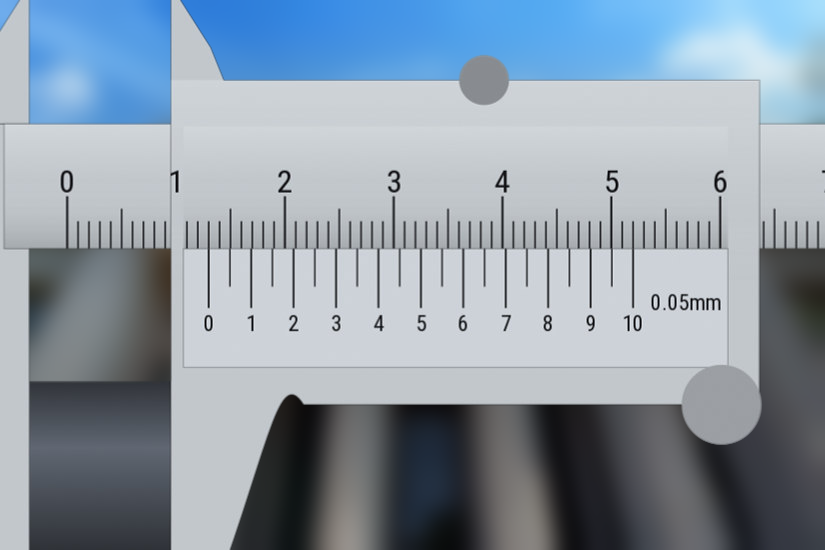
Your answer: **13.0** mm
